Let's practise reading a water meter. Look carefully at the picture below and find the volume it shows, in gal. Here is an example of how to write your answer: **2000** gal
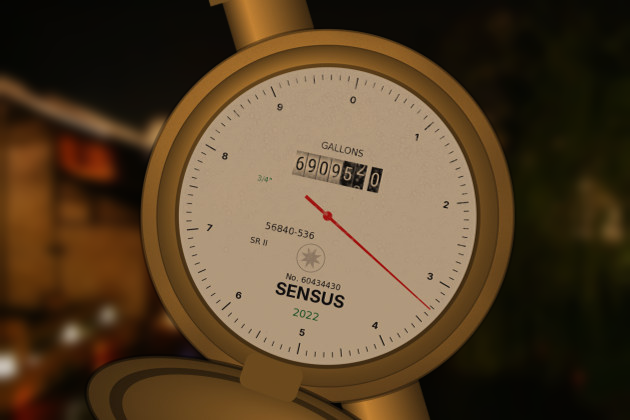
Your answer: **6909523.3** gal
